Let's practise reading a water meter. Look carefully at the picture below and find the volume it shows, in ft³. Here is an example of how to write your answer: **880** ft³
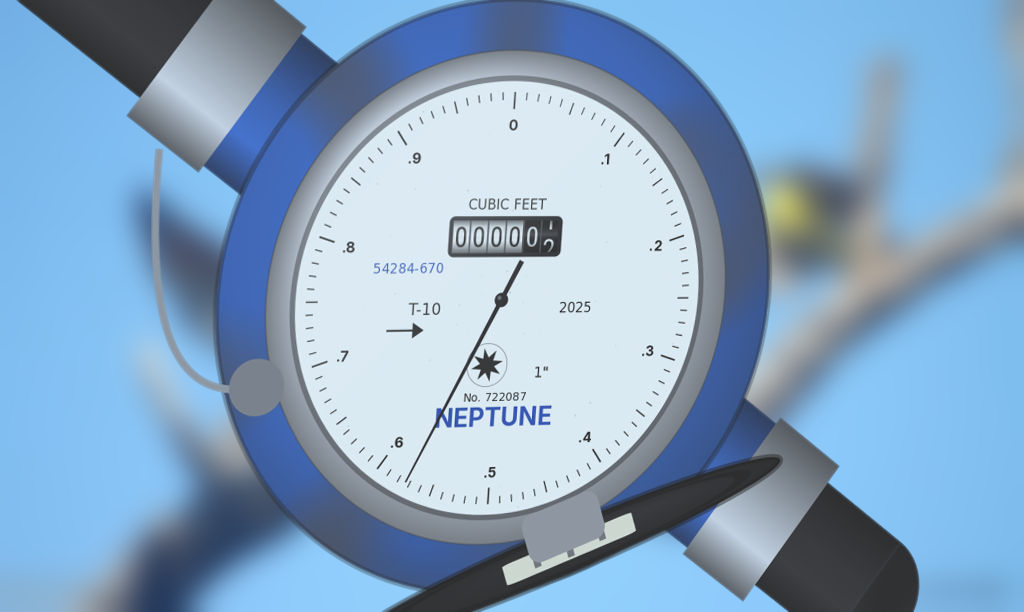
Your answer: **1.57** ft³
